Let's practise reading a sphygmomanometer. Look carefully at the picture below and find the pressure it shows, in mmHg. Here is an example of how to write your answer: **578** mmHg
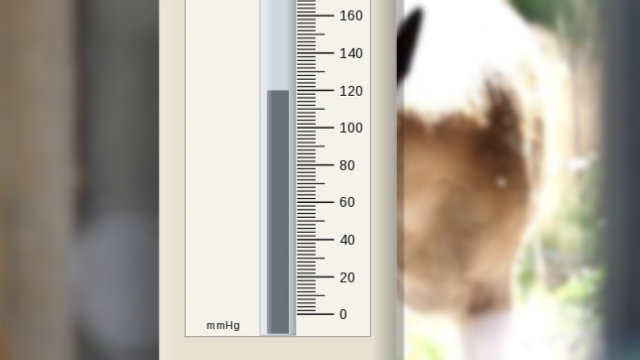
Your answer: **120** mmHg
